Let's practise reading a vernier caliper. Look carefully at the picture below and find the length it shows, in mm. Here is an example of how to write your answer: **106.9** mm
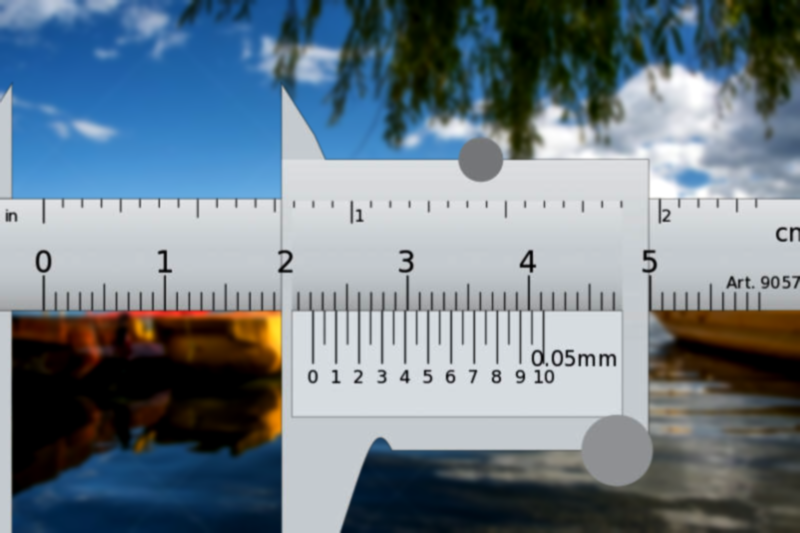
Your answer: **22.2** mm
